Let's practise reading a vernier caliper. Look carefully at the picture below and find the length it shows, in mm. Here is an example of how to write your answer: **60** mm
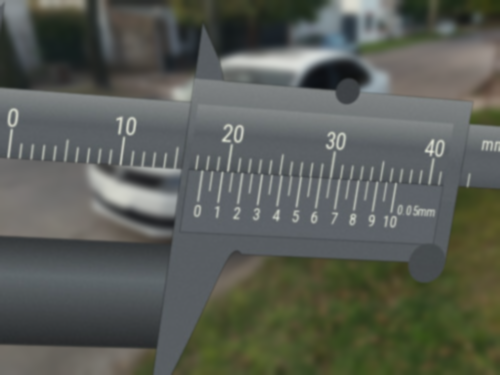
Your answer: **17.6** mm
